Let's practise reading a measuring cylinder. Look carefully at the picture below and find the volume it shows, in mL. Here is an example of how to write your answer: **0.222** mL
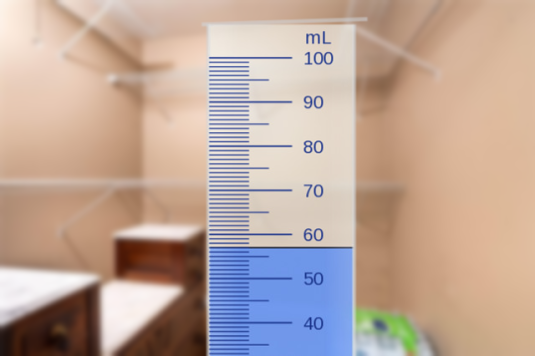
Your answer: **57** mL
